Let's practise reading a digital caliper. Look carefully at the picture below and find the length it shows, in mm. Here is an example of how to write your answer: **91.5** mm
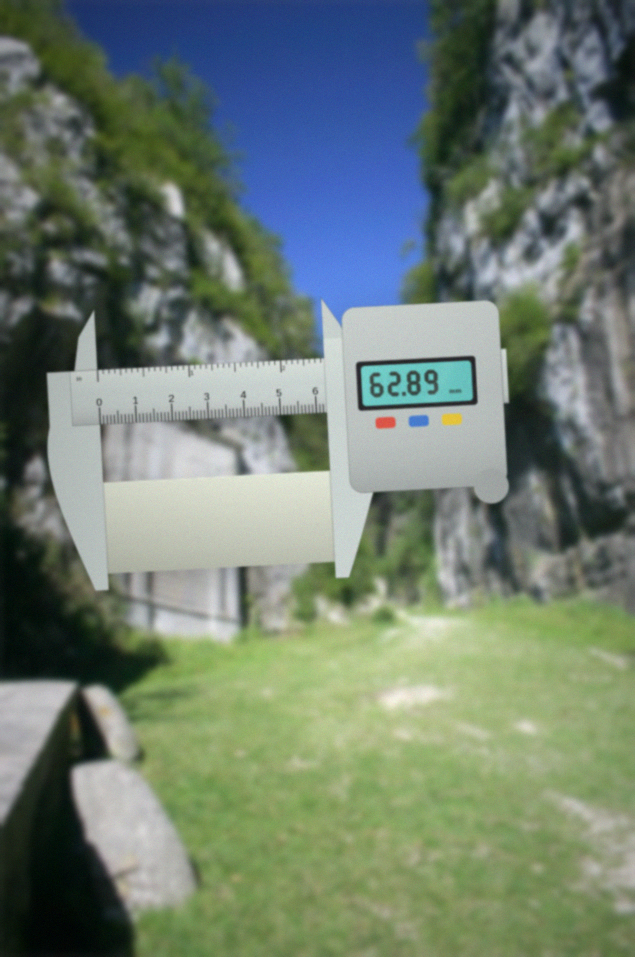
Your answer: **62.89** mm
